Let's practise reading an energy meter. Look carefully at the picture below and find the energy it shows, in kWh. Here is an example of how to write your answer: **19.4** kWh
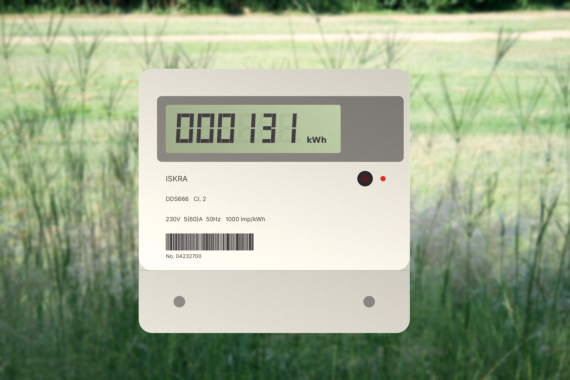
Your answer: **131** kWh
